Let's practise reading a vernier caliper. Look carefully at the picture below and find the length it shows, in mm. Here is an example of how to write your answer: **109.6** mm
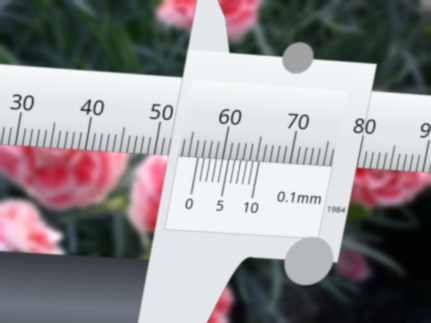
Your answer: **56.4** mm
